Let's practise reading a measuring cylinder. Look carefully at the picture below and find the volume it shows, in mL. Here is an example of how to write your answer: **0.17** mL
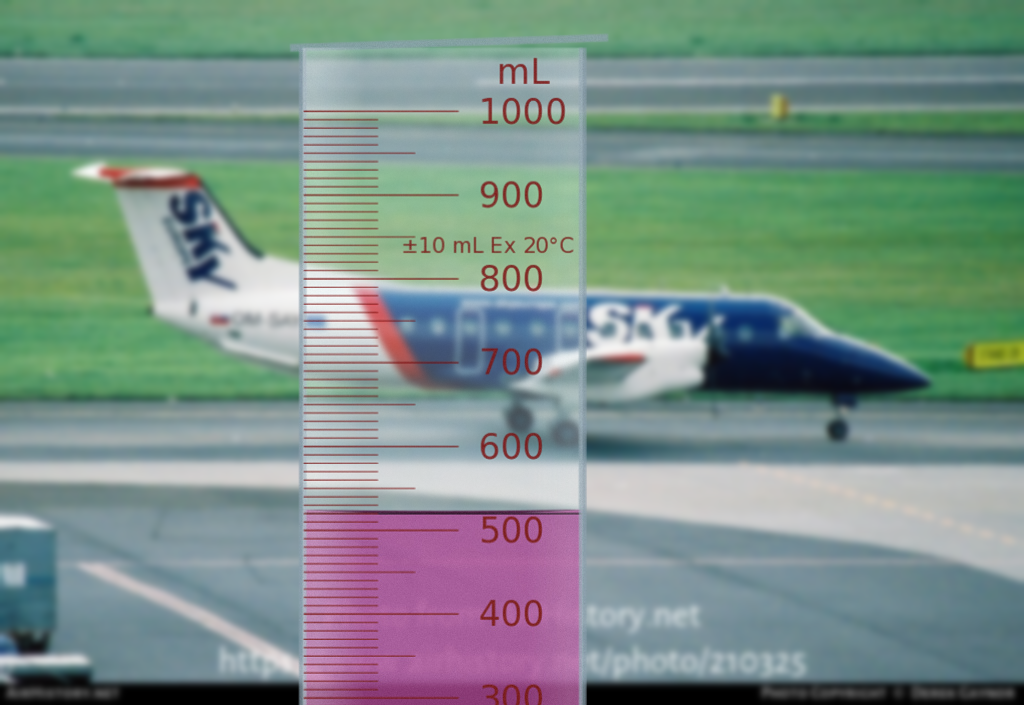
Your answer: **520** mL
